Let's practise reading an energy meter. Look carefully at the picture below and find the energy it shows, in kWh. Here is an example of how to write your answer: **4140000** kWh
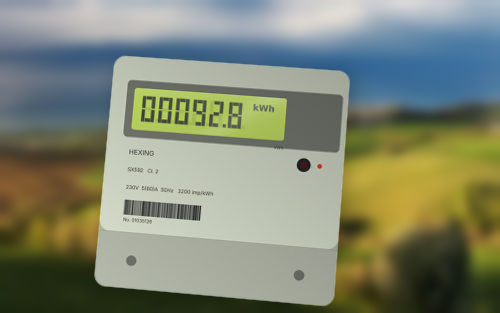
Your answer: **92.8** kWh
